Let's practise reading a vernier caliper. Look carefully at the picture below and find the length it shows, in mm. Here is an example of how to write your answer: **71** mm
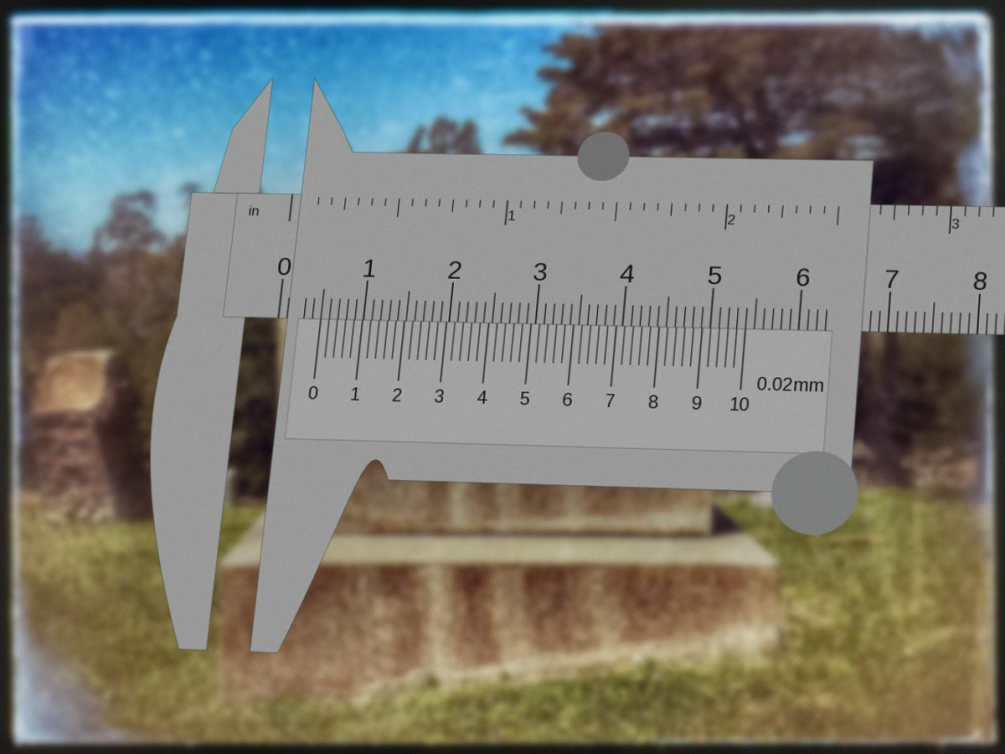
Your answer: **5.0** mm
